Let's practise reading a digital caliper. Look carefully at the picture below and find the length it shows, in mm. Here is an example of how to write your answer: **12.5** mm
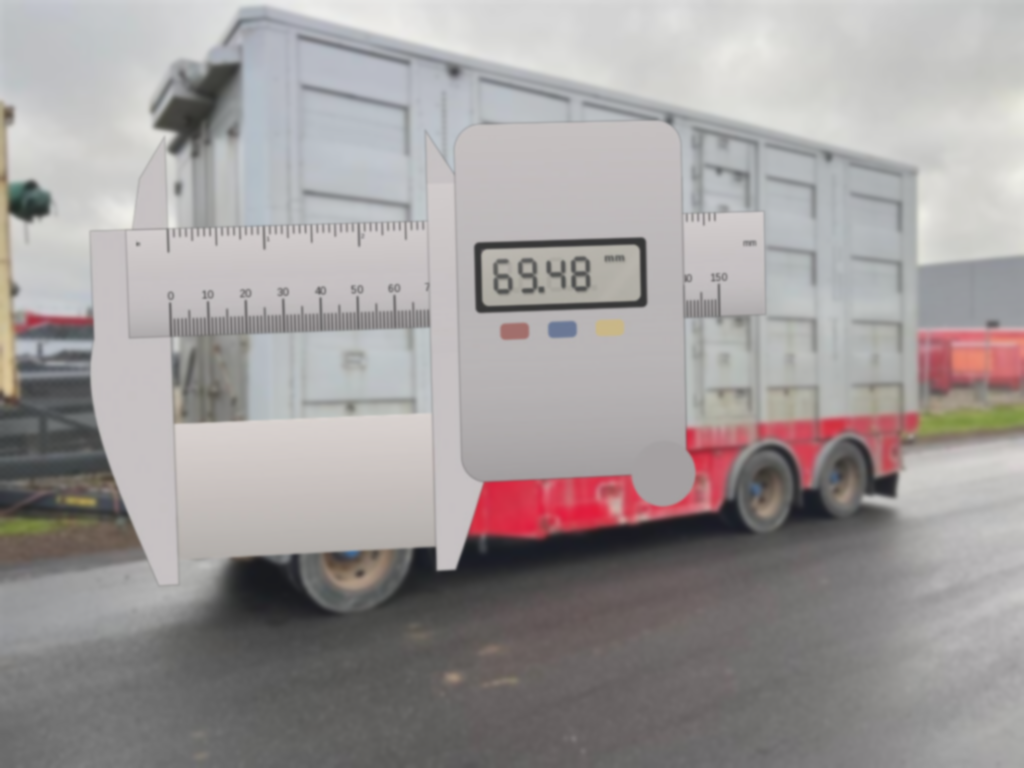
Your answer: **69.48** mm
